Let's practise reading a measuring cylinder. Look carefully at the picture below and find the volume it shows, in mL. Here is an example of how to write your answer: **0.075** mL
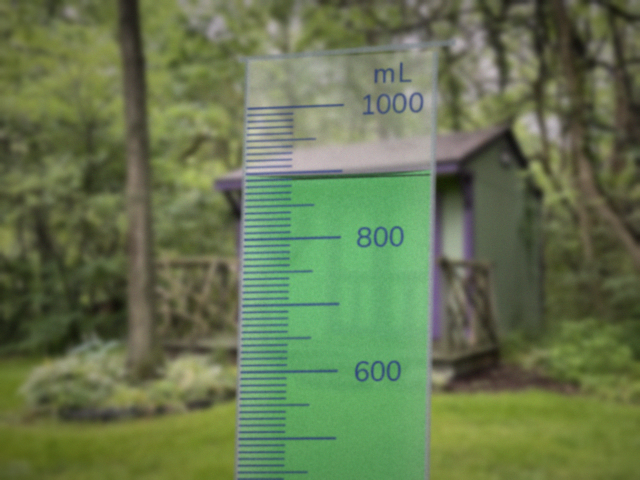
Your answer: **890** mL
